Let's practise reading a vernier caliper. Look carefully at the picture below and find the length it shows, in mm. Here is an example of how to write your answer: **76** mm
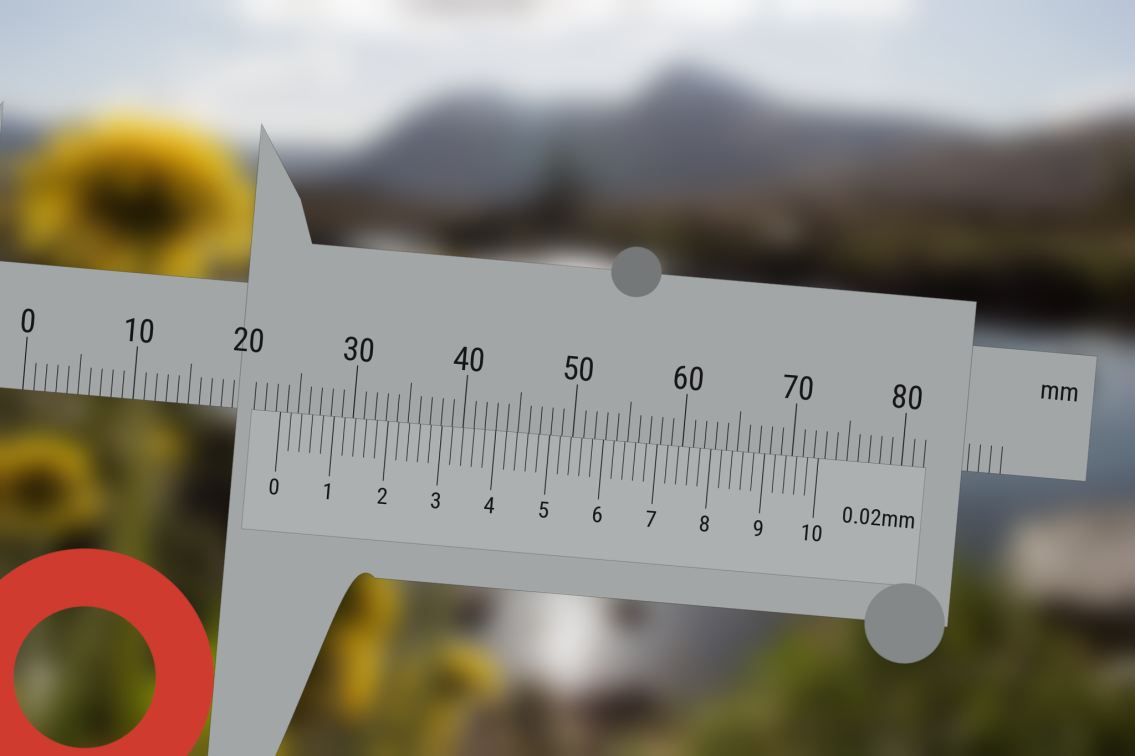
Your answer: **23.4** mm
